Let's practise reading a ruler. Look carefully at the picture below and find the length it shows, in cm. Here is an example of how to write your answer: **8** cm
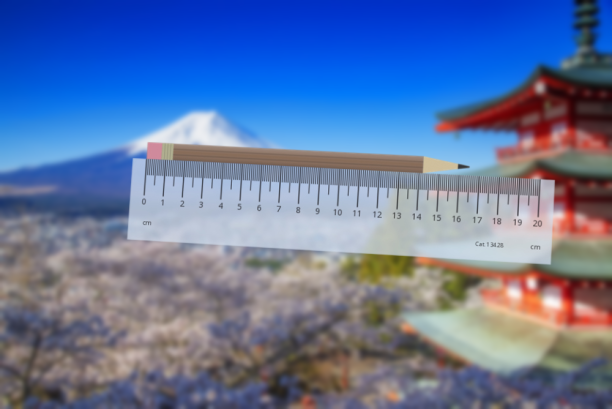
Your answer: **16.5** cm
